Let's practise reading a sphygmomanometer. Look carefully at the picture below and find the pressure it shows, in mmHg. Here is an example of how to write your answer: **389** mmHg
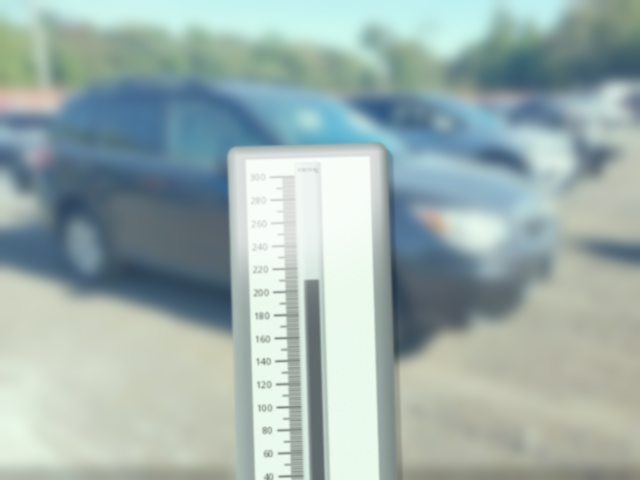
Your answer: **210** mmHg
